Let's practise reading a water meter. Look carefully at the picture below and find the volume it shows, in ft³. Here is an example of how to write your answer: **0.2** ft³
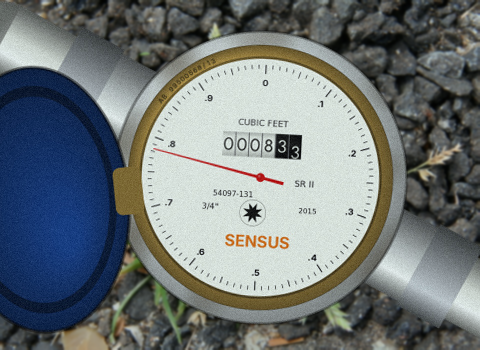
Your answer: **832.78** ft³
